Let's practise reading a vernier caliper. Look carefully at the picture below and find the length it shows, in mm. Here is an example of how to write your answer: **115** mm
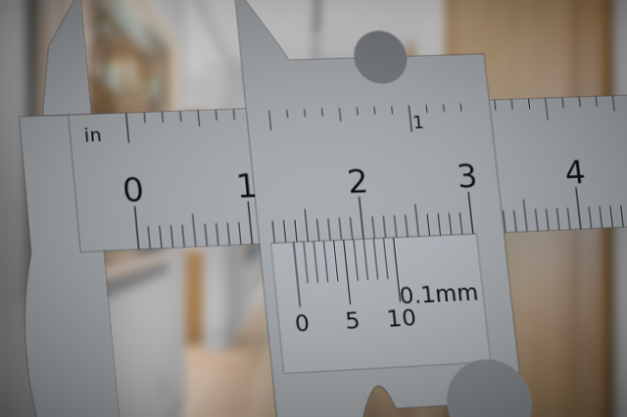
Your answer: **13.7** mm
